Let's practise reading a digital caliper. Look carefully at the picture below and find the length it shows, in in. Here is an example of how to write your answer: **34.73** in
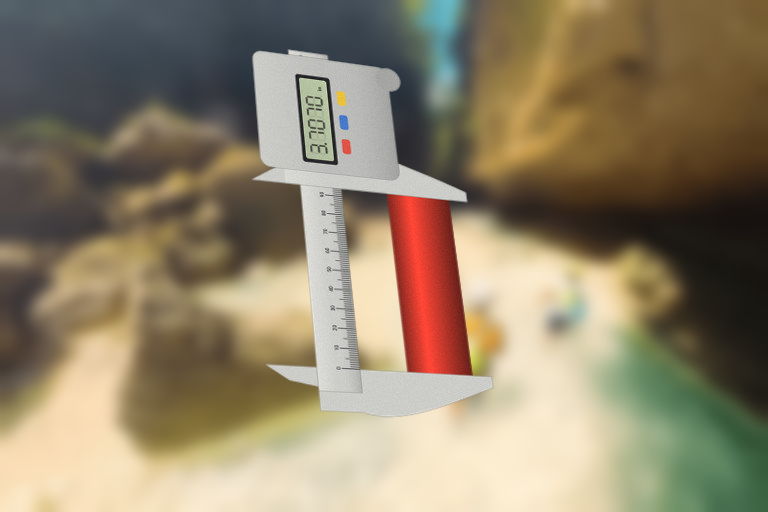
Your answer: **3.7070** in
